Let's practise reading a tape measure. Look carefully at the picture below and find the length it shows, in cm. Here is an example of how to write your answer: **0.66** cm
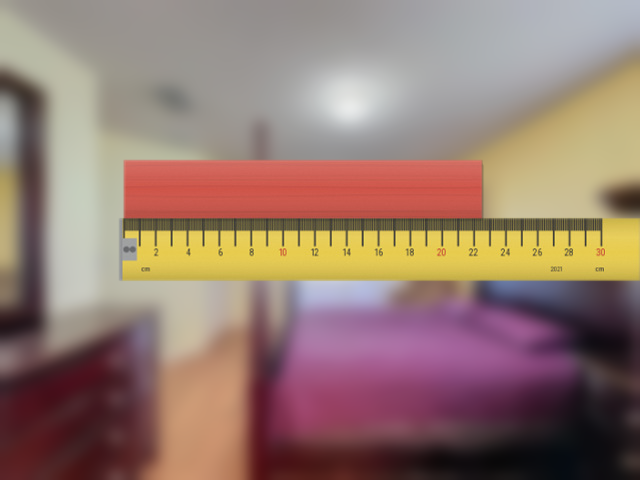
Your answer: **22.5** cm
